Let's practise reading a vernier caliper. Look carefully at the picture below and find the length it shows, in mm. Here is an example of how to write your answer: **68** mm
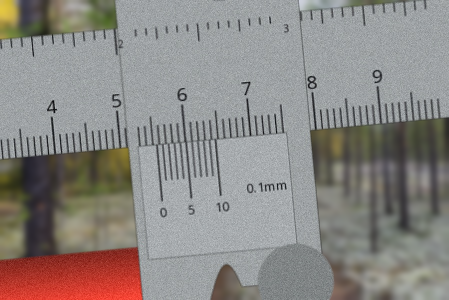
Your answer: **55.6** mm
